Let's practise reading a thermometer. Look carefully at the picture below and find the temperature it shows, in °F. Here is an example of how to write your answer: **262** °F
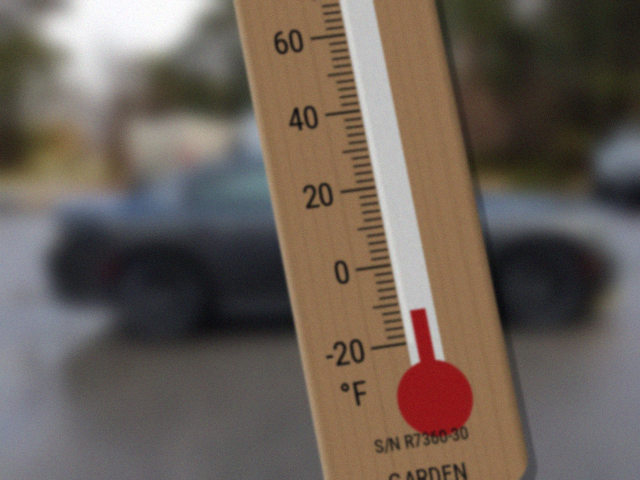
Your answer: **-12** °F
